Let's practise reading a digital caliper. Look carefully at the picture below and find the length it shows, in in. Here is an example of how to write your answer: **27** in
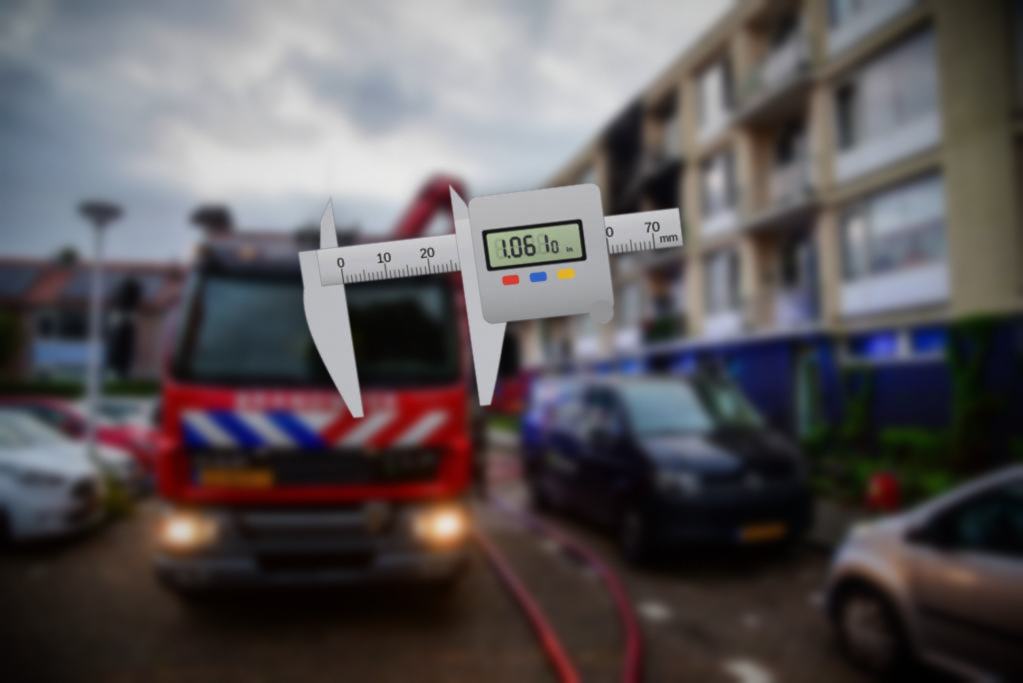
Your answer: **1.0610** in
